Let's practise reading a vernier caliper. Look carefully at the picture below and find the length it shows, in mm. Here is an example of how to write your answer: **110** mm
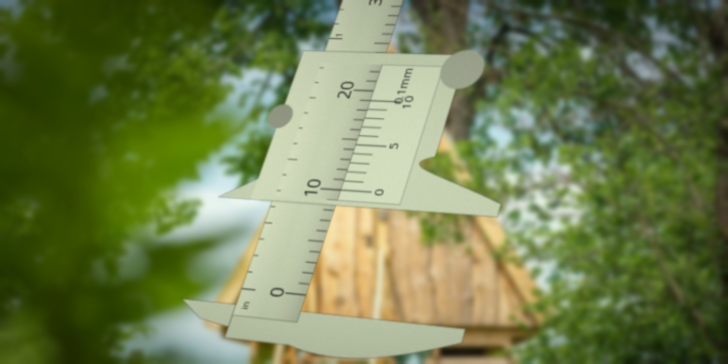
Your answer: **10.0** mm
